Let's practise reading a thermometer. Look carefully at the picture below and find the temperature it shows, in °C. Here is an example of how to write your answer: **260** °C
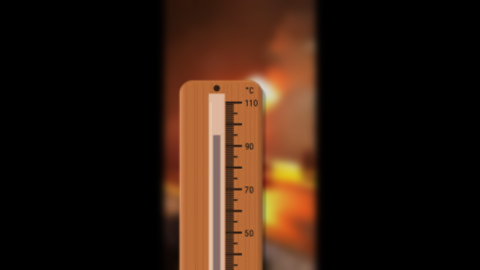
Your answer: **95** °C
